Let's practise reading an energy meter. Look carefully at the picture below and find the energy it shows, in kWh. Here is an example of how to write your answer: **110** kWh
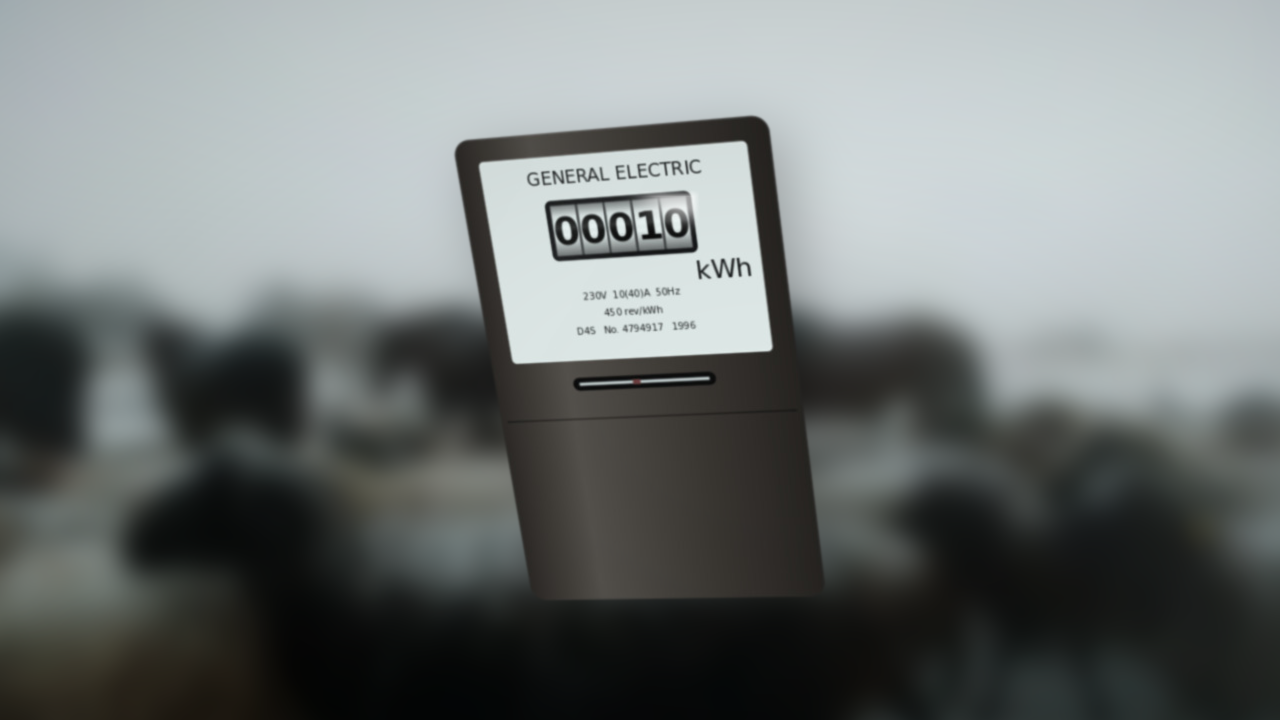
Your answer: **10** kWh
